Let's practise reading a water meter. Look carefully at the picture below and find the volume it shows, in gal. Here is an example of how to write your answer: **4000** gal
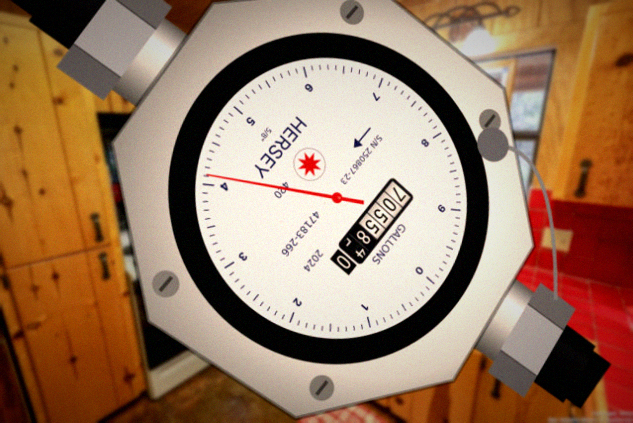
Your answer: **7055844.1** gal
